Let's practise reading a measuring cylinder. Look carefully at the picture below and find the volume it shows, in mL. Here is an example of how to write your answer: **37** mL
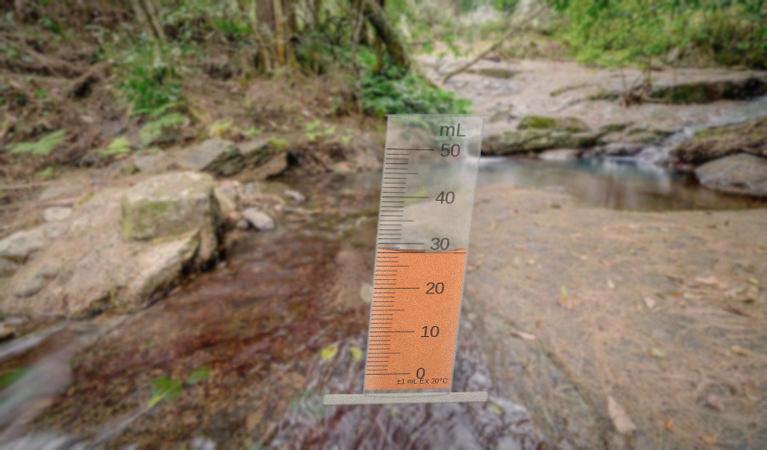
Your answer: **28** mL
